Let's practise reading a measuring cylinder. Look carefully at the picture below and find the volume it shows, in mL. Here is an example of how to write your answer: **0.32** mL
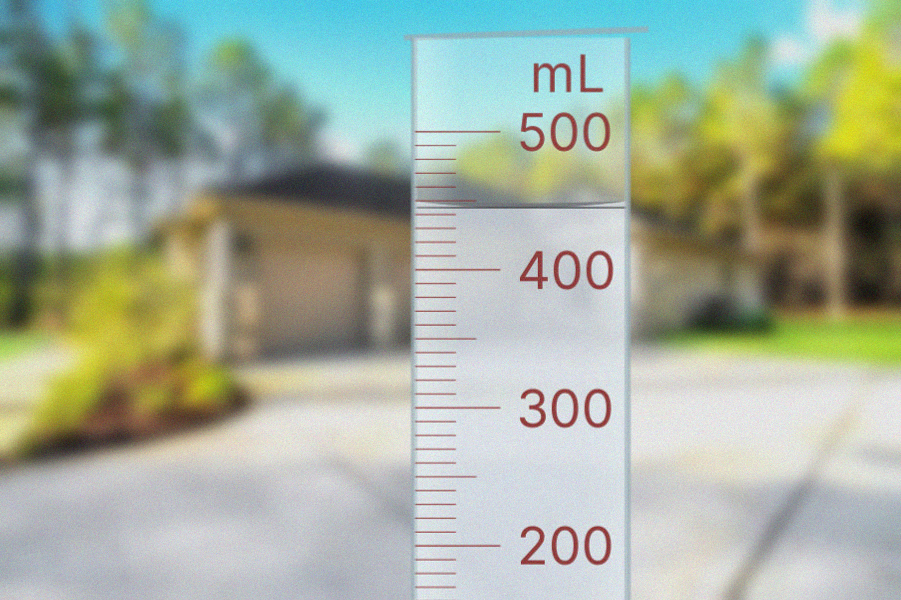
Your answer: **445** mL
